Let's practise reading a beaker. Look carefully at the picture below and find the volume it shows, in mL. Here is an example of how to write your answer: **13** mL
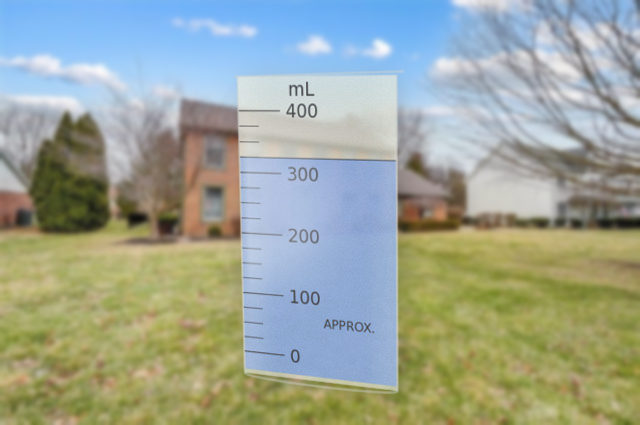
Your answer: **325** mL
